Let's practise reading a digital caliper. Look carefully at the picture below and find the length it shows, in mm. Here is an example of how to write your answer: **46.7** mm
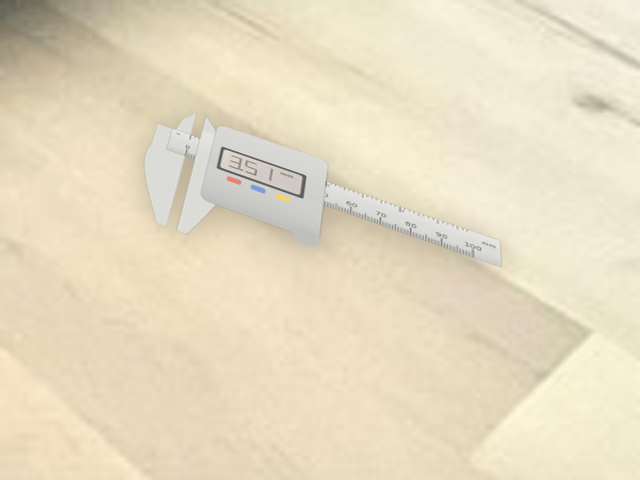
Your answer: **3.51** mm
